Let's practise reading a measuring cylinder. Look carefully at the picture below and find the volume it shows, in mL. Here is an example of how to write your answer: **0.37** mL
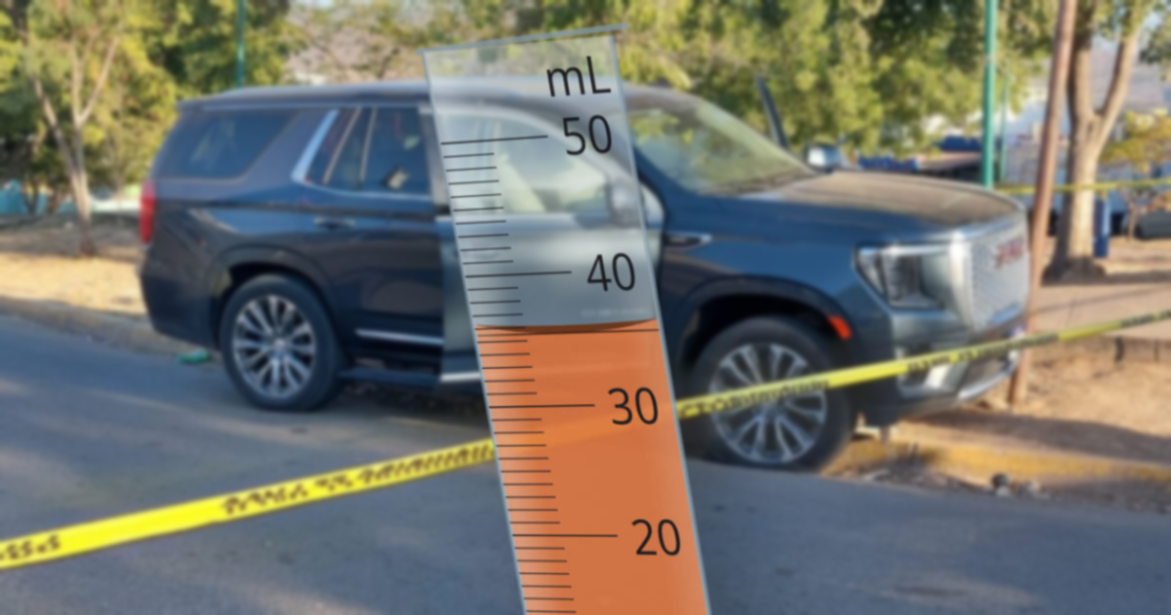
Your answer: **35.5** mL
